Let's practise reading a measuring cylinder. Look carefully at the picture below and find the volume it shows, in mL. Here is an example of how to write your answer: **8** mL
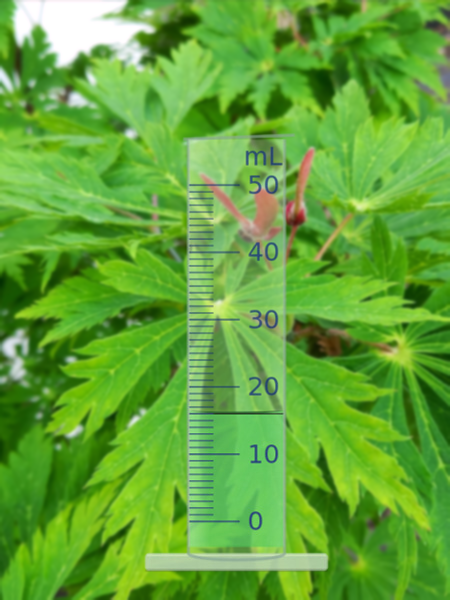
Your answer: **16** mL
